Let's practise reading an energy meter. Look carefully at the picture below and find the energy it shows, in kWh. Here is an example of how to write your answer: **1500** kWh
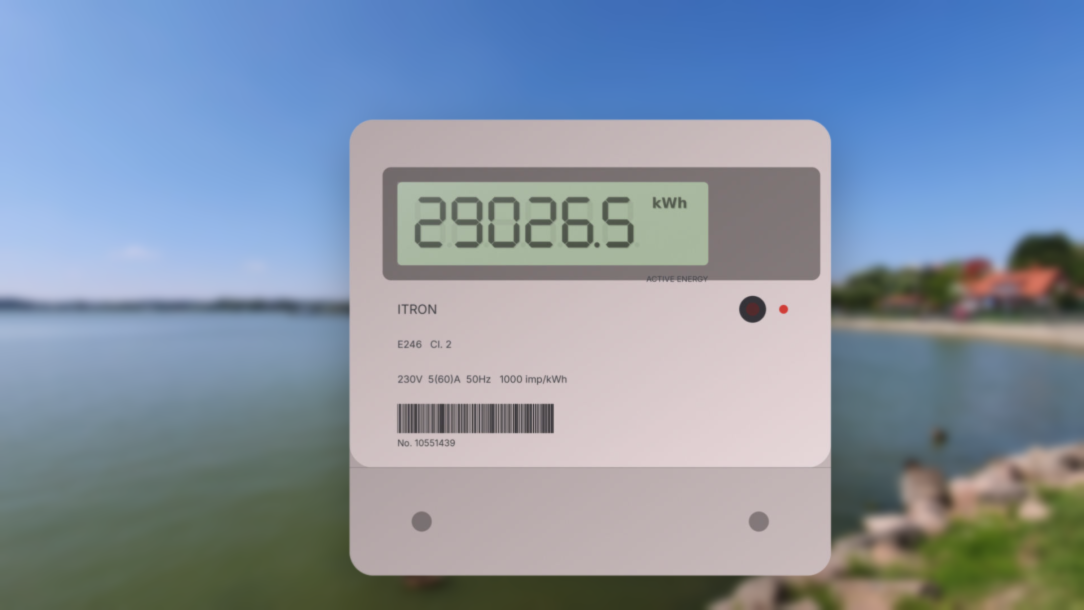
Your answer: **29026.5** kWh
